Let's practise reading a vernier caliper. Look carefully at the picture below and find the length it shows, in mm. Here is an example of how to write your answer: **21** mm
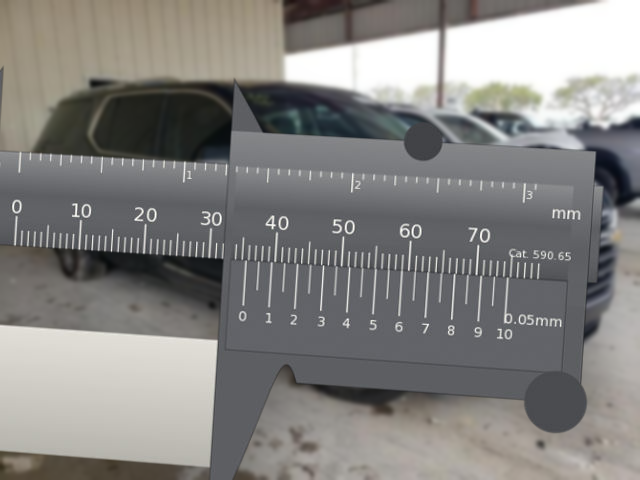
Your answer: **35.6** mm
